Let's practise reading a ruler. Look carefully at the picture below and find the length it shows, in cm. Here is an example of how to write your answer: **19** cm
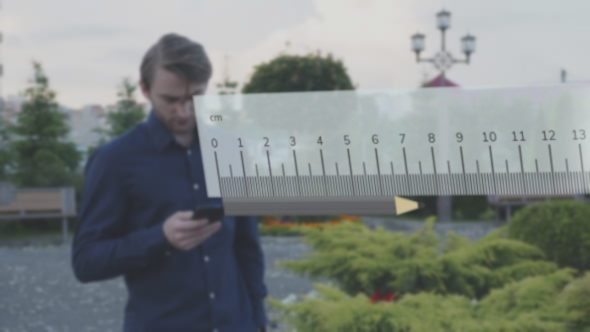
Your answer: **7.5** cm
